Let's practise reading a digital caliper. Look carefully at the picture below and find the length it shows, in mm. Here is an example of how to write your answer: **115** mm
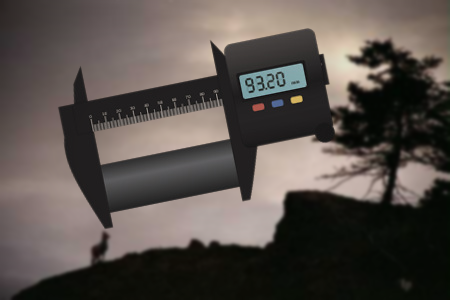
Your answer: **93.20** mm
